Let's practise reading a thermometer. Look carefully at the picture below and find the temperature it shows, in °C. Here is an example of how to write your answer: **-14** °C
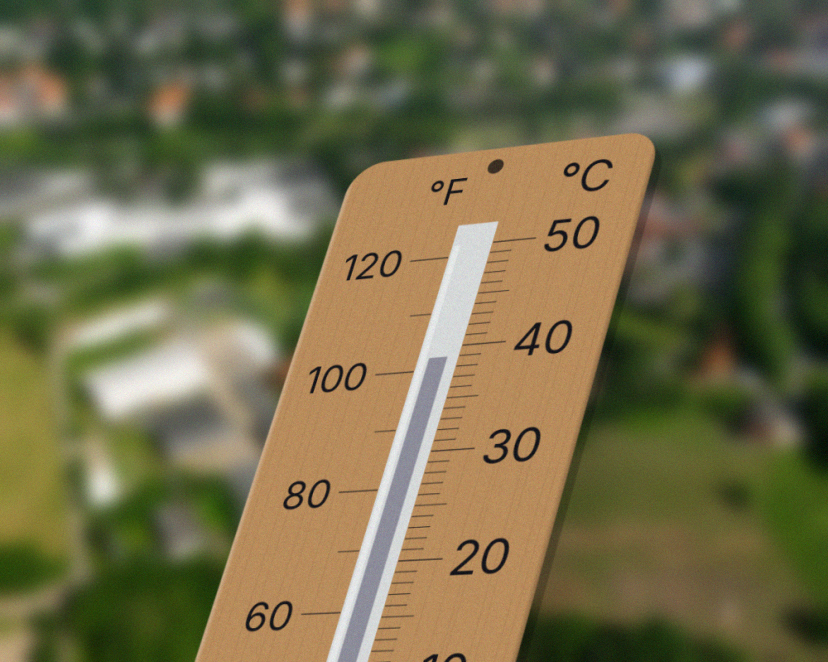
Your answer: **39** °C
